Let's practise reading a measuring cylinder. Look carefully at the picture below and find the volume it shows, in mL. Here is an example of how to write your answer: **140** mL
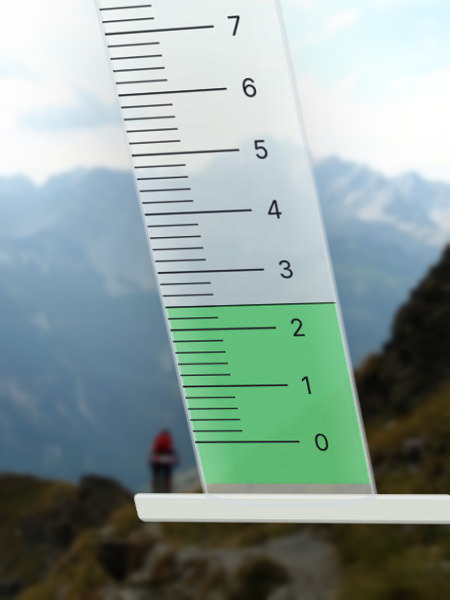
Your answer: **2.4** mL
